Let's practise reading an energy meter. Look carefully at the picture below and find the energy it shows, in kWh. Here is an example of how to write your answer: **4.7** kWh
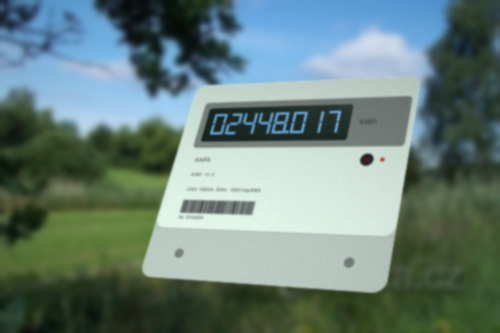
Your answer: **2448.017** kWh
